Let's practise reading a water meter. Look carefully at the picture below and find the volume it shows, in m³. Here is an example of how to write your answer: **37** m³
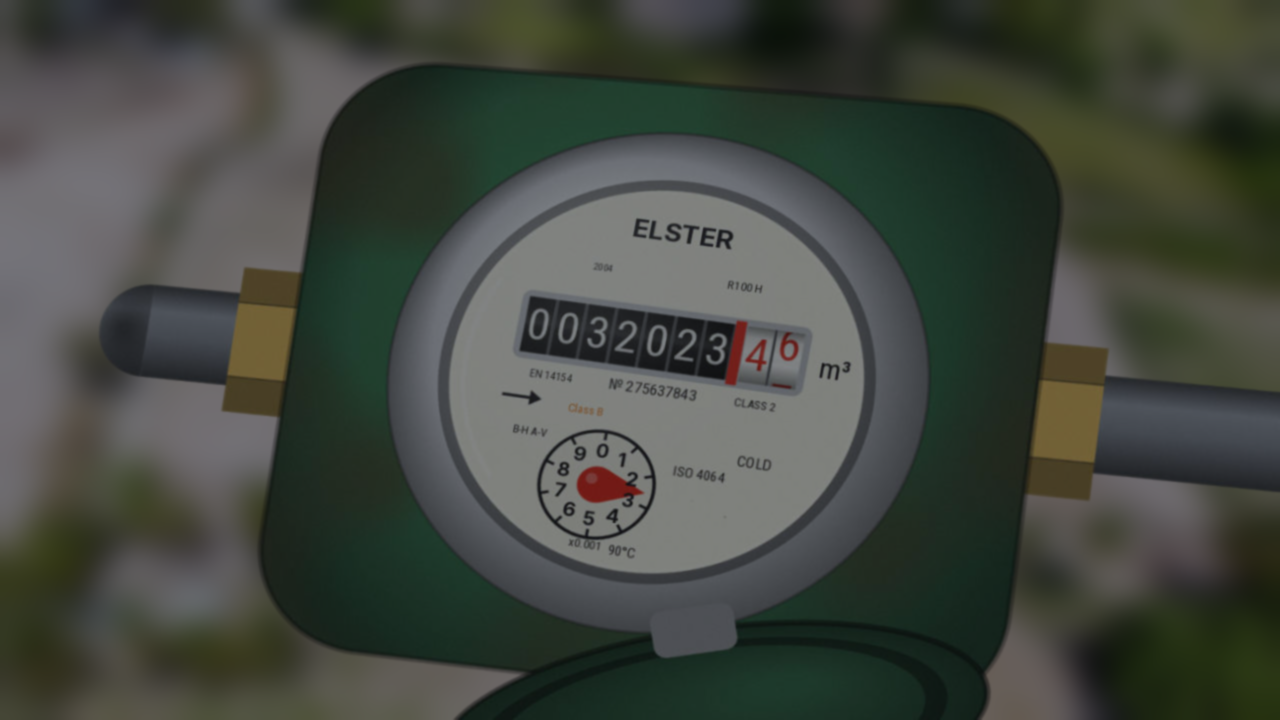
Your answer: **32023.462** m³
